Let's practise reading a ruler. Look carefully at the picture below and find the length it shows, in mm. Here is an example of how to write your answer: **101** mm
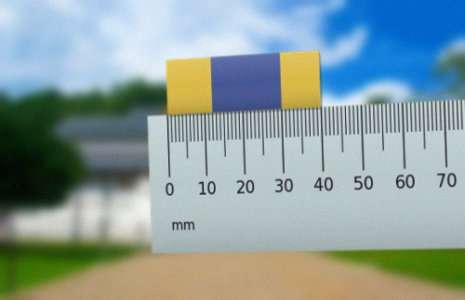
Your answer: **40** mm
